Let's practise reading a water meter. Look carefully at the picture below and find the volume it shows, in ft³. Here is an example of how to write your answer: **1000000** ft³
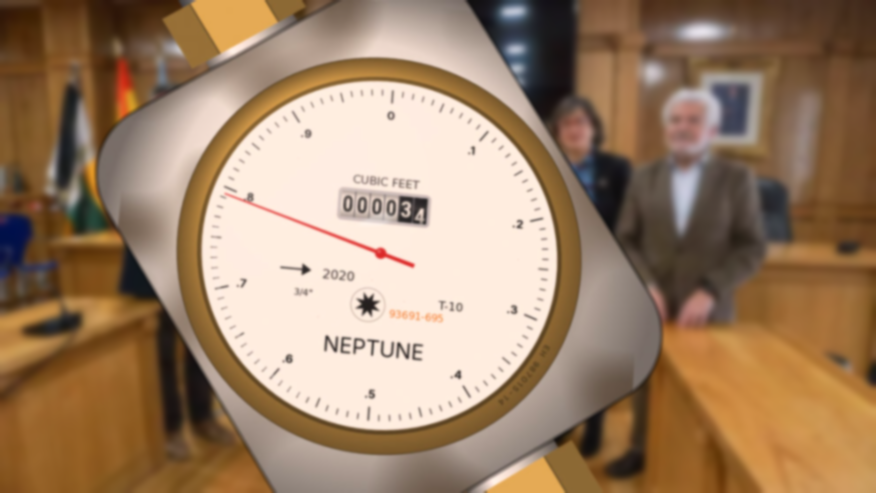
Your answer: **33.79** ft³
